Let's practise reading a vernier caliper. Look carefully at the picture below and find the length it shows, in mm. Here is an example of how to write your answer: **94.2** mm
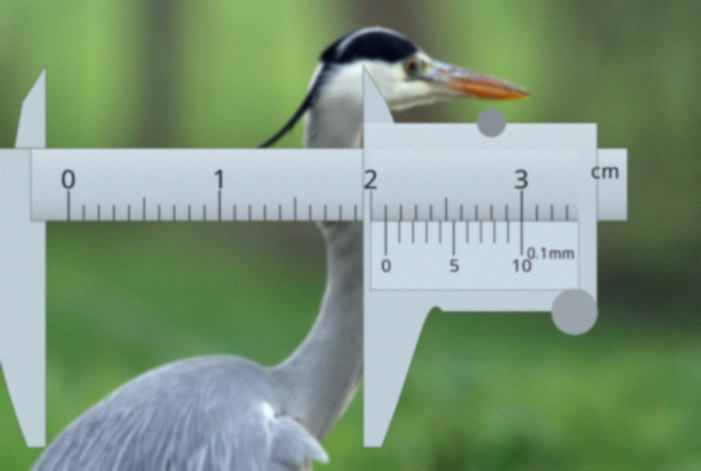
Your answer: **21.0** mm
